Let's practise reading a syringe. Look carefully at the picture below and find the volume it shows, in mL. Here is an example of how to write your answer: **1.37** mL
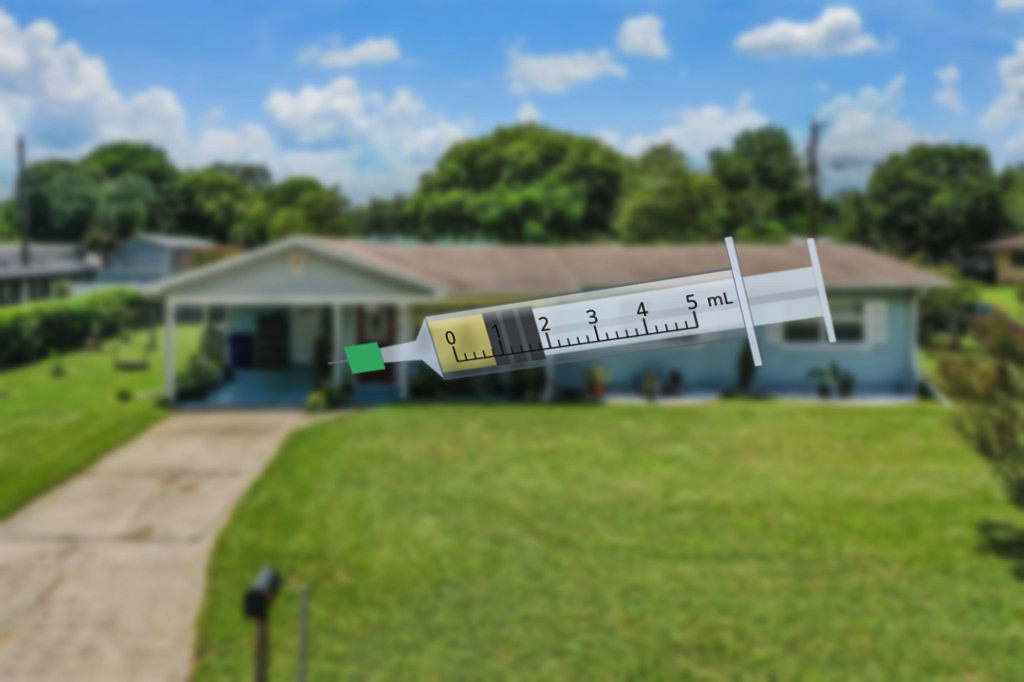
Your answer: **0.8** mL
